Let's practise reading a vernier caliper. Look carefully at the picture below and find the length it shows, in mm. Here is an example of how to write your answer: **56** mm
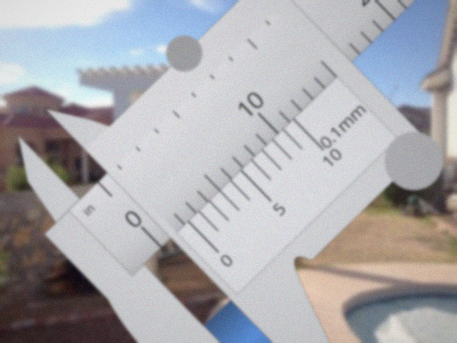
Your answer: **2.3** mm
